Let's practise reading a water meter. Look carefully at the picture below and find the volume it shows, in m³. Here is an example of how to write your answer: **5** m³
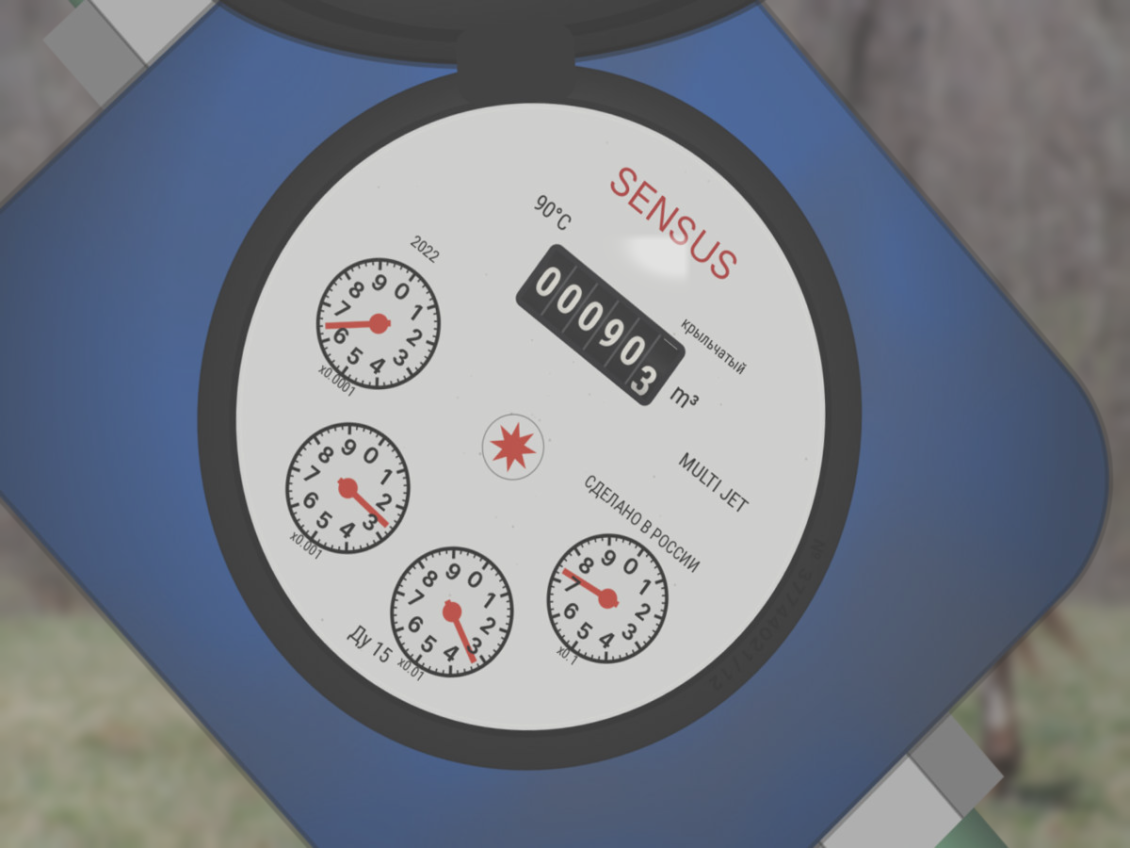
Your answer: **902.7326** m³
